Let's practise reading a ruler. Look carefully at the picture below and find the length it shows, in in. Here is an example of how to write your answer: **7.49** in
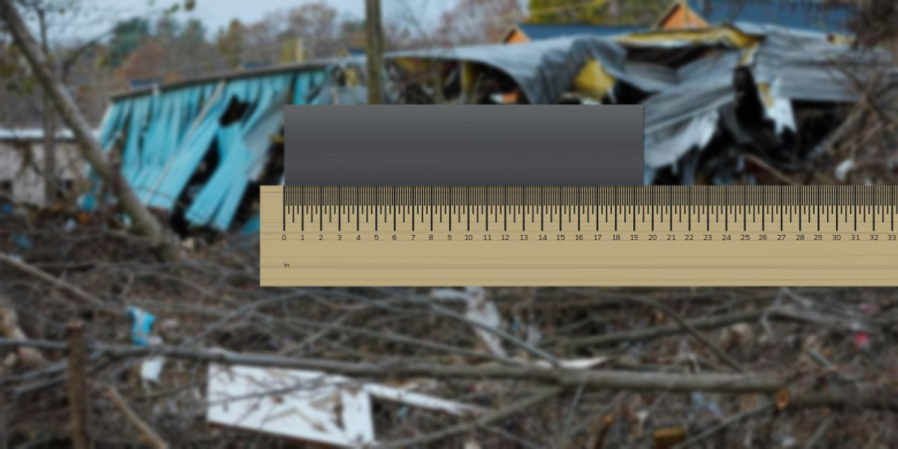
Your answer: **19.5** in
